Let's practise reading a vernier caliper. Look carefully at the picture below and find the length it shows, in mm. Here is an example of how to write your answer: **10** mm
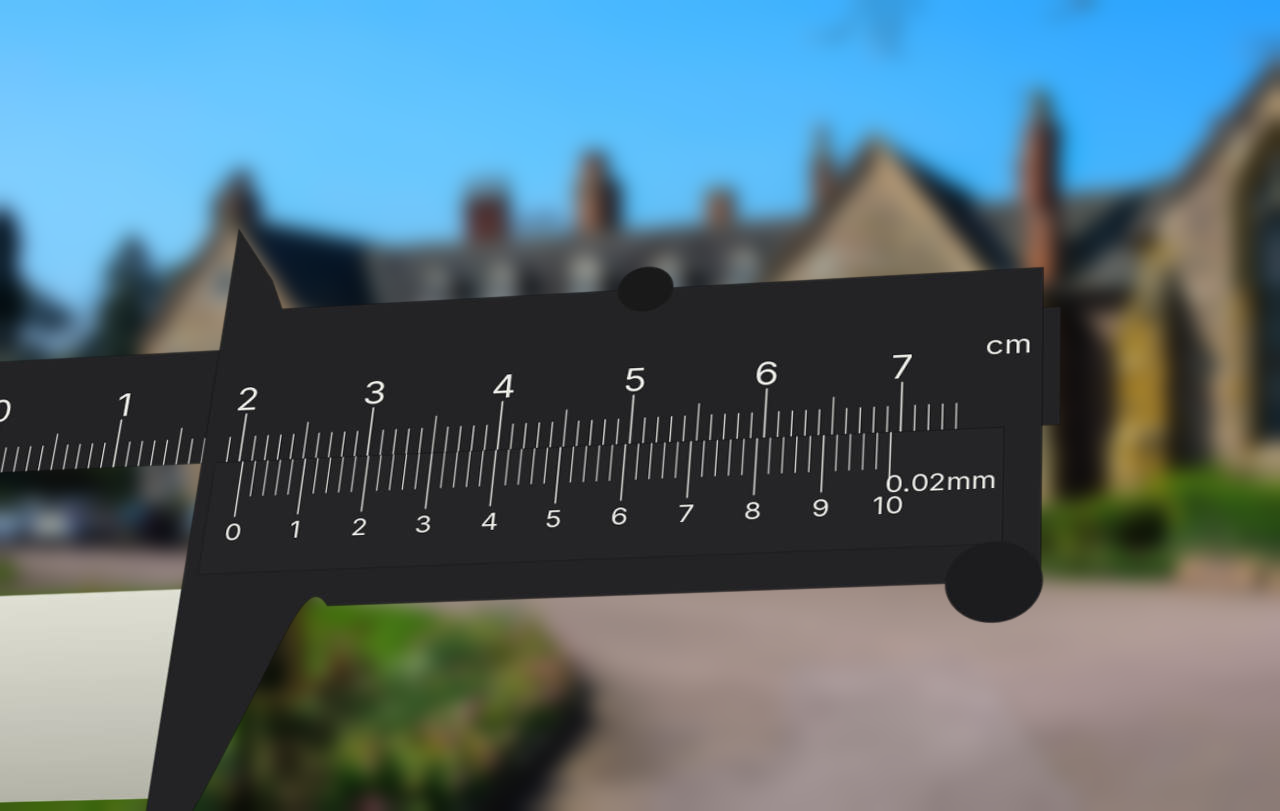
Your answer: **20.3** mm
